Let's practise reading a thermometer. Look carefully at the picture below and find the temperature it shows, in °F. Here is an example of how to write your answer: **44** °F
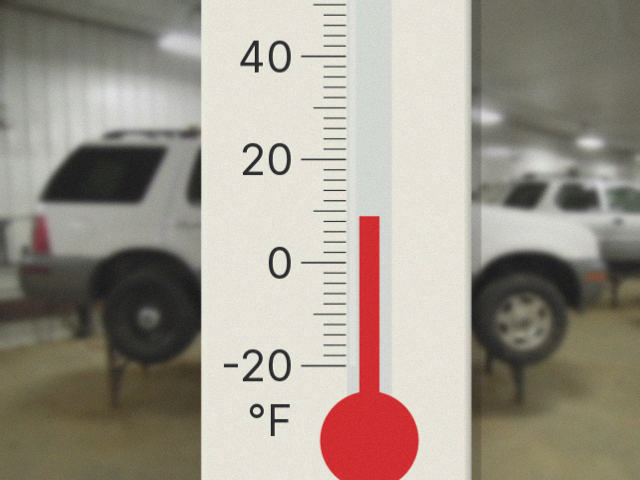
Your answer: **9** °F
